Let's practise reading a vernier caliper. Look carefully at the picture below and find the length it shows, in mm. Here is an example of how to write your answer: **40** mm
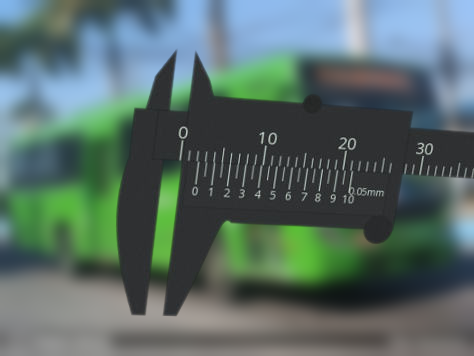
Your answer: **2.2** mm
